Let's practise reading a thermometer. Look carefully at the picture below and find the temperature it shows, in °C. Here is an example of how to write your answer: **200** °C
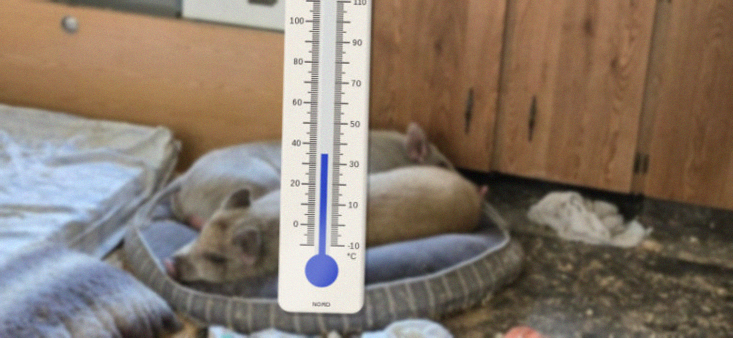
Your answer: **35** °C
